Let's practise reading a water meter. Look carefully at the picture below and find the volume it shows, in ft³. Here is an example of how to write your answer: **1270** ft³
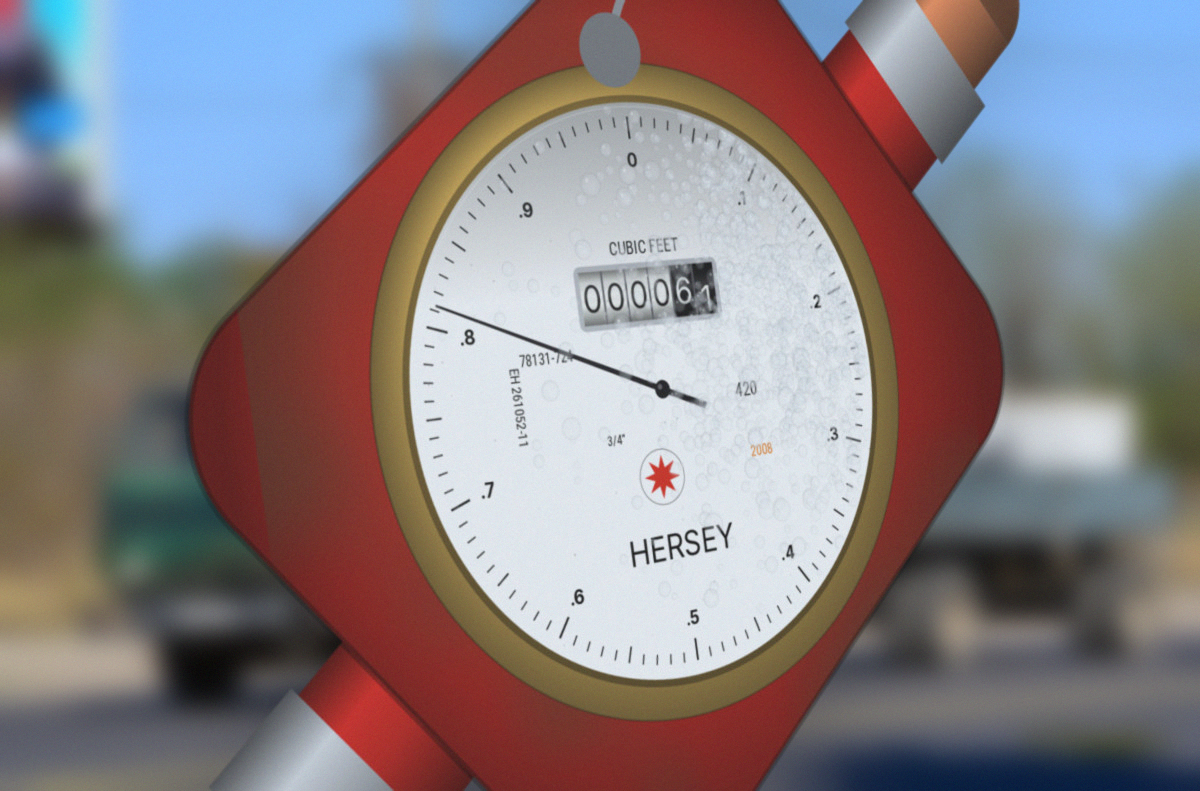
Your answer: **60.81** ft³
